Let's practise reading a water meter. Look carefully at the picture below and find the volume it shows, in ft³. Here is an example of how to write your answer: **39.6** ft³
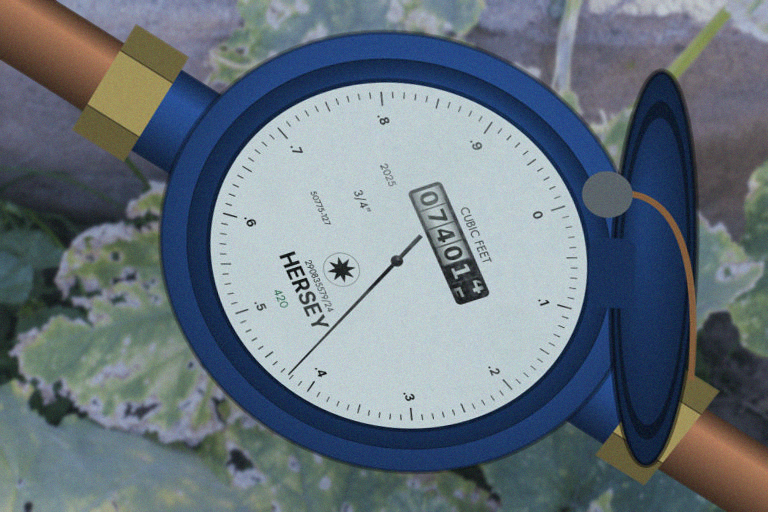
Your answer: **74014.42** ft³
